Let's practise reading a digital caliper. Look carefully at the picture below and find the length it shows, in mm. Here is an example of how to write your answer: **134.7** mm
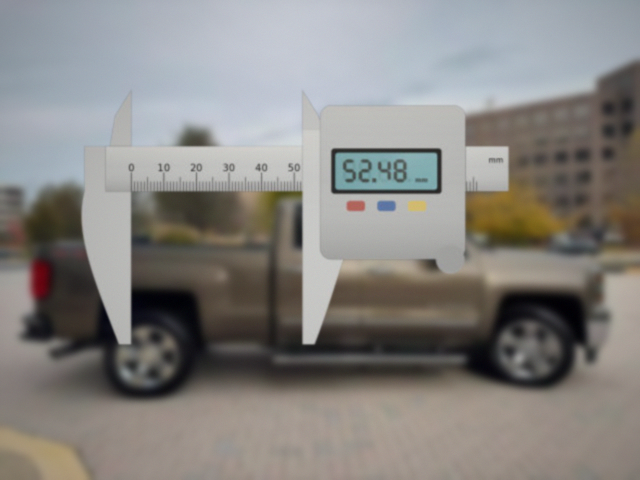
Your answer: **52.48** mm
